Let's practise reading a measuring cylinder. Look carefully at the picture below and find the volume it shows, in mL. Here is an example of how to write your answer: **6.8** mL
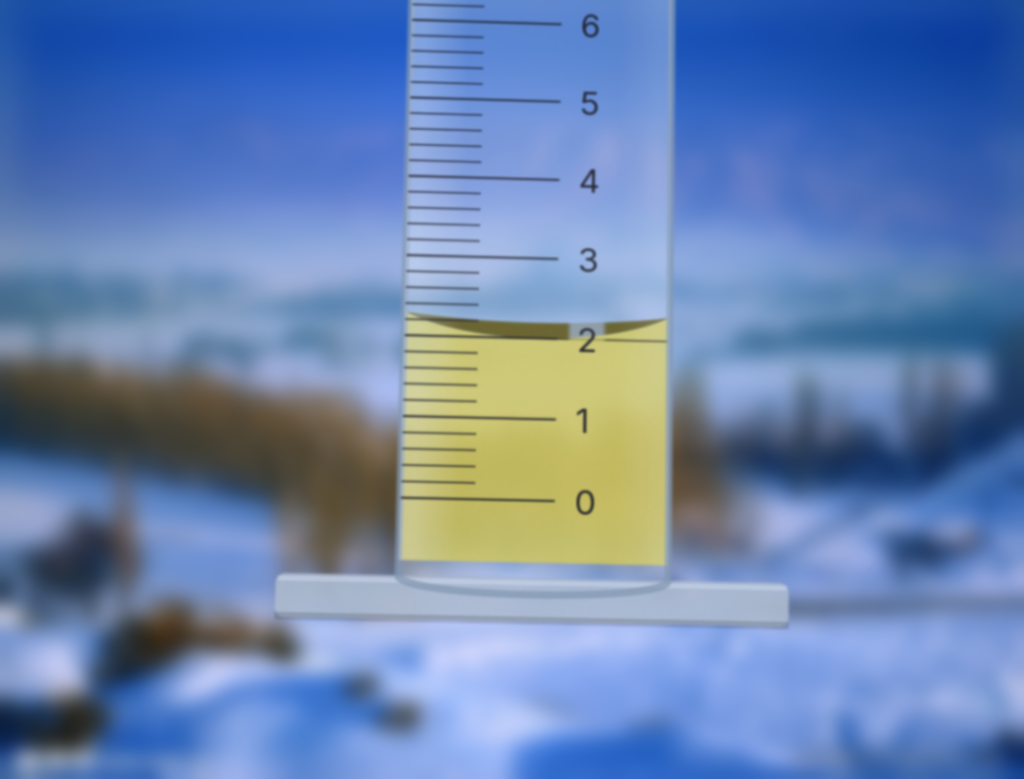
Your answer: **2** mL
